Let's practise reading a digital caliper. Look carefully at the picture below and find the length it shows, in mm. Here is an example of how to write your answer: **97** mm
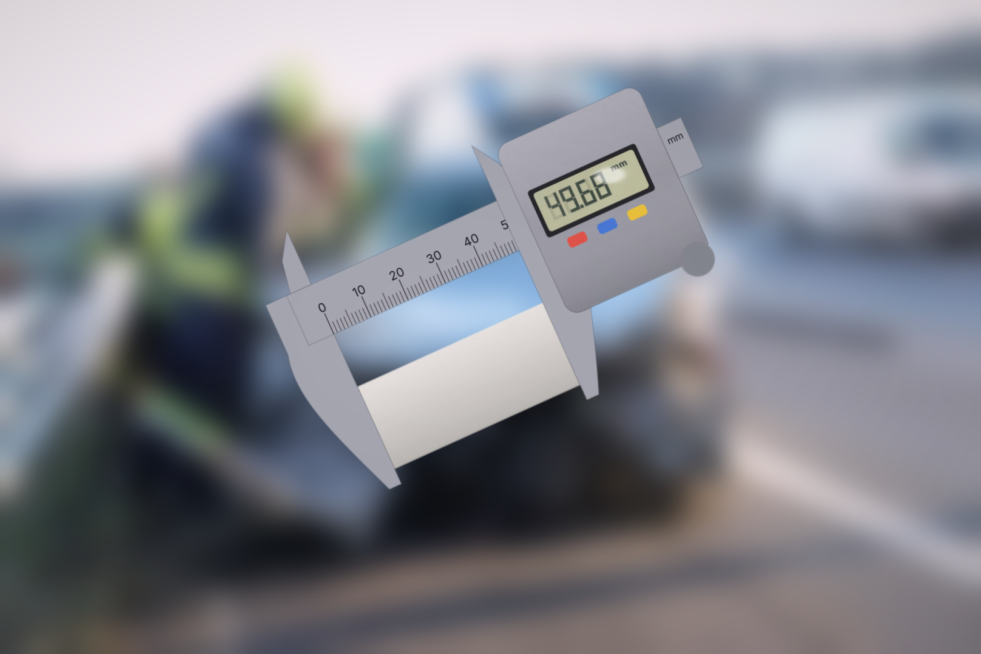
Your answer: **49.68** mm
